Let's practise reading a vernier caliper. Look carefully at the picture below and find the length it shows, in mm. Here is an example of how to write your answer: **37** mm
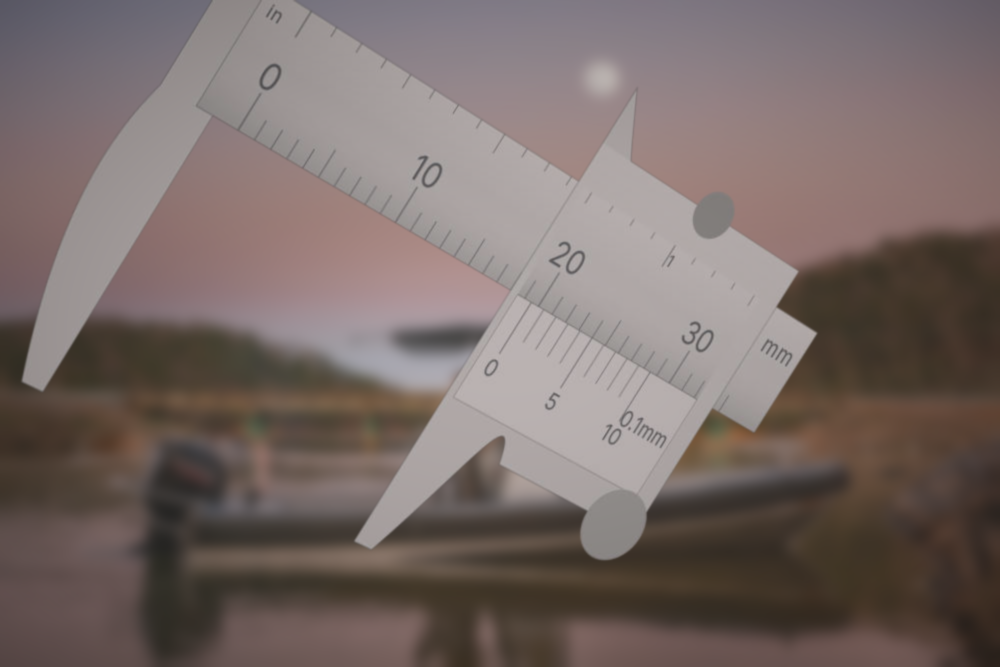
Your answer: **19.5** mm
